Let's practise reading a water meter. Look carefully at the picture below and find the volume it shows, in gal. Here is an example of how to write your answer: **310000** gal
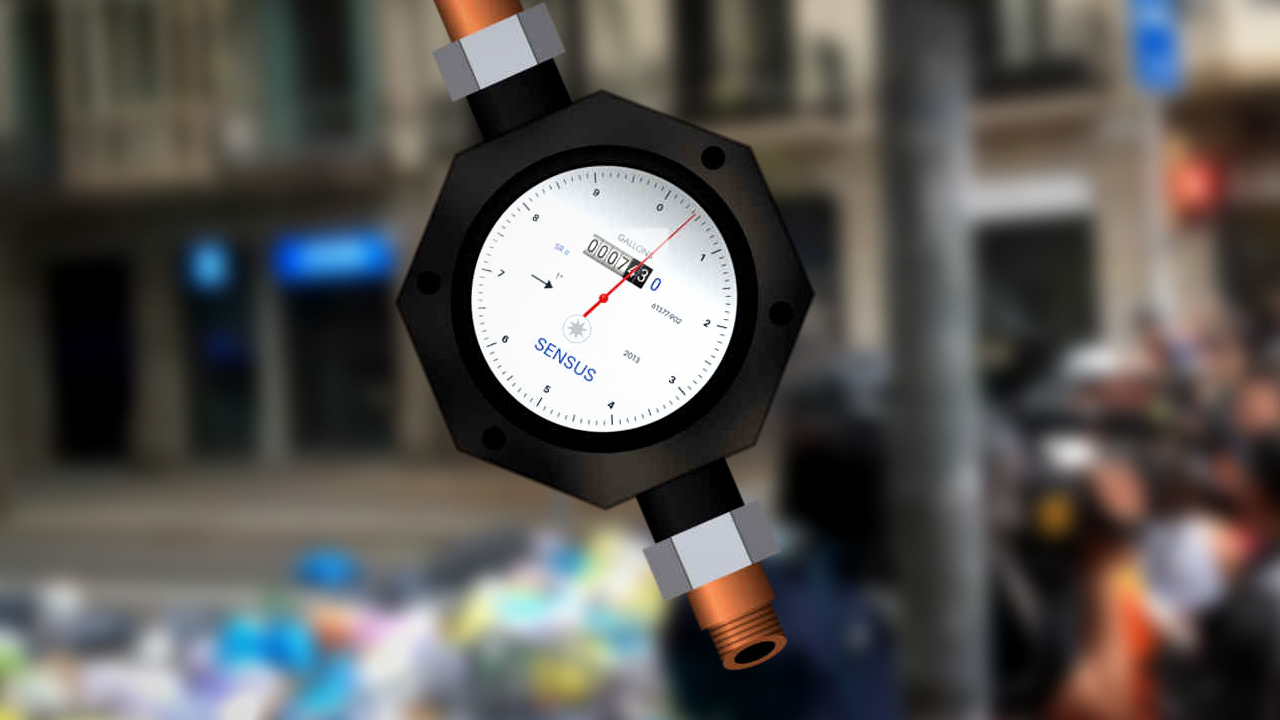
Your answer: **7430.4** gal
